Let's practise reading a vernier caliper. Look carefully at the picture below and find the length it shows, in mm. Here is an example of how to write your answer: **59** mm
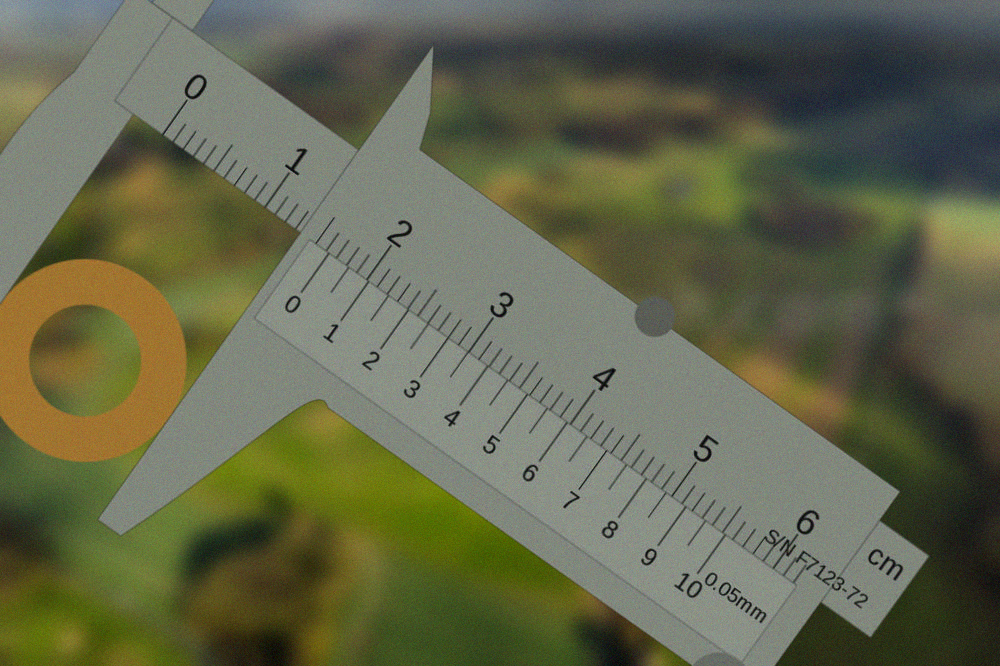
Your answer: **16.3** mm
